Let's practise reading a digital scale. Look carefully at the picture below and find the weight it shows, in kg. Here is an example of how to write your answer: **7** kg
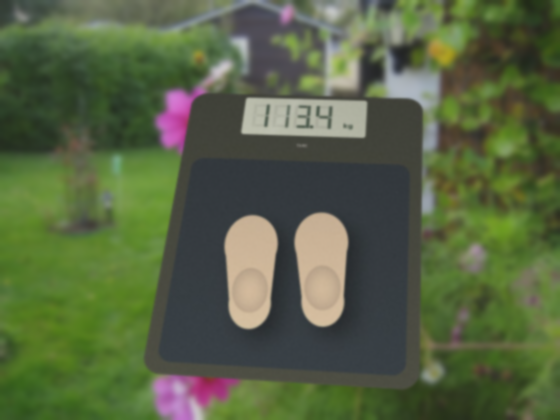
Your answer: **113.4** kg
